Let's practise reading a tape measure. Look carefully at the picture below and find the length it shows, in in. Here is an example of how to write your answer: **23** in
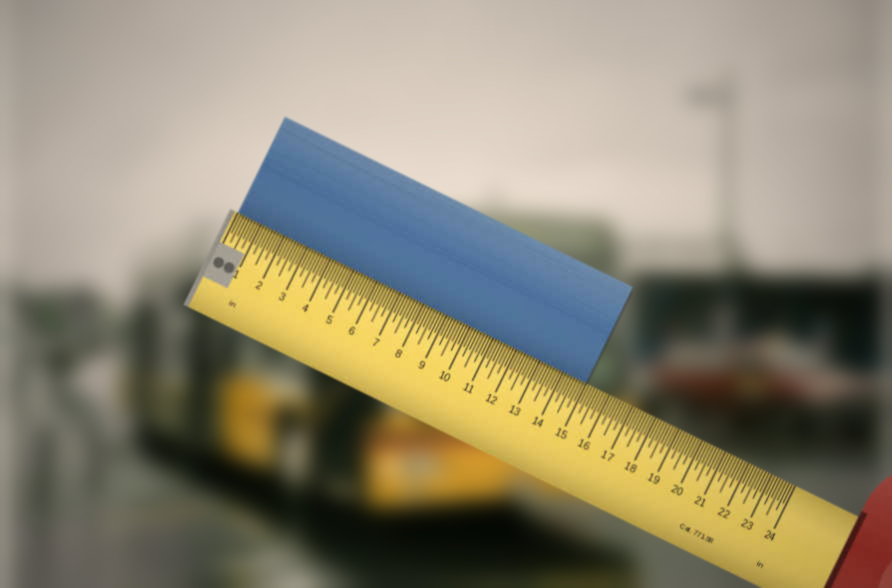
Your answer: **15** in
